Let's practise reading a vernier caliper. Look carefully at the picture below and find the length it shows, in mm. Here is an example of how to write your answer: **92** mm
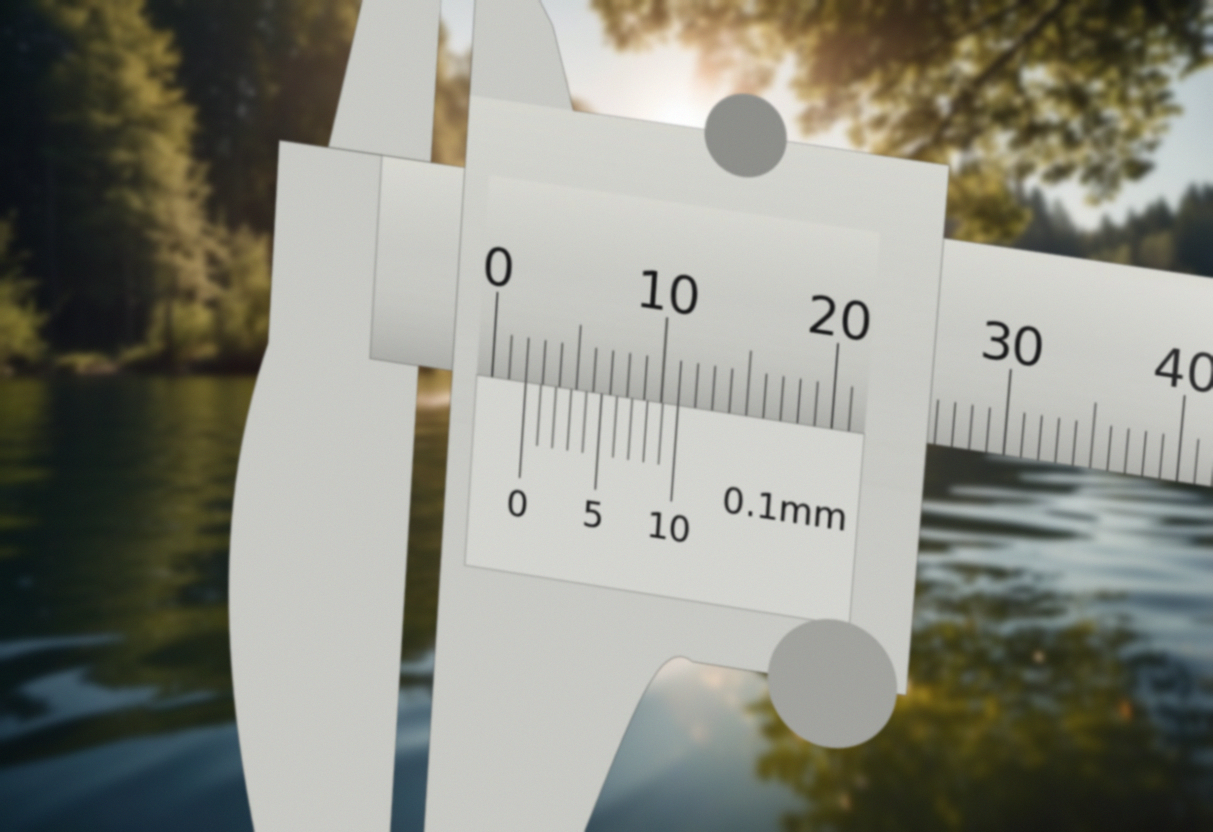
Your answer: **2.0** mm
